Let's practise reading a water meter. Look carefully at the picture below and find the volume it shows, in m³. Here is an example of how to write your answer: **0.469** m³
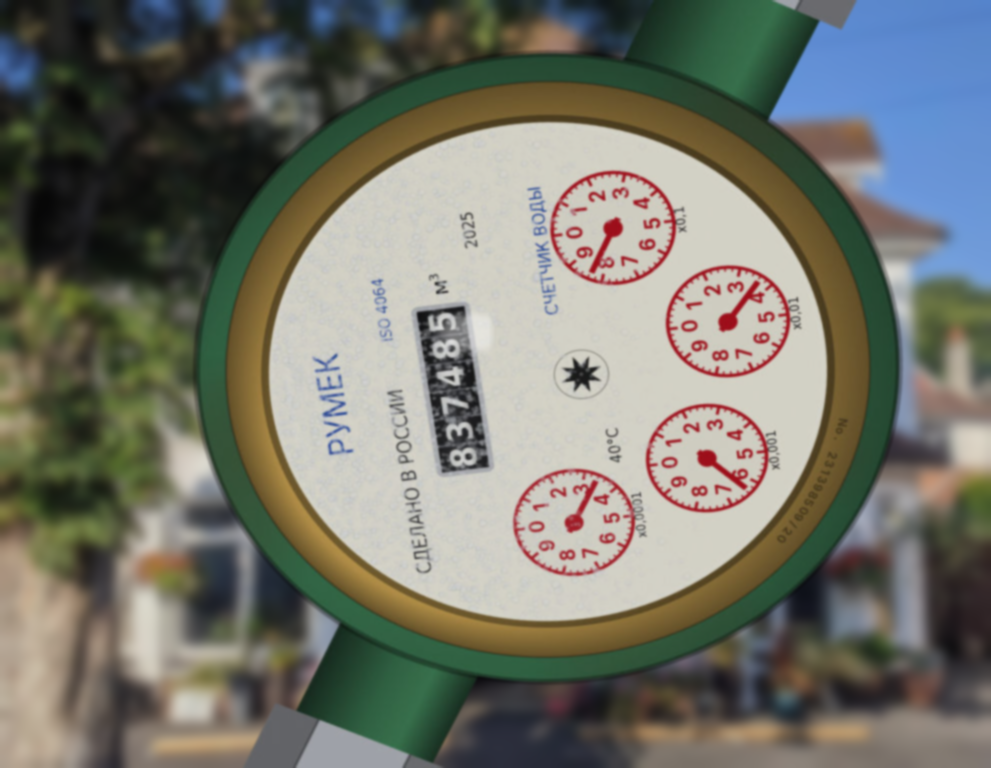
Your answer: **837485.8363** m³
